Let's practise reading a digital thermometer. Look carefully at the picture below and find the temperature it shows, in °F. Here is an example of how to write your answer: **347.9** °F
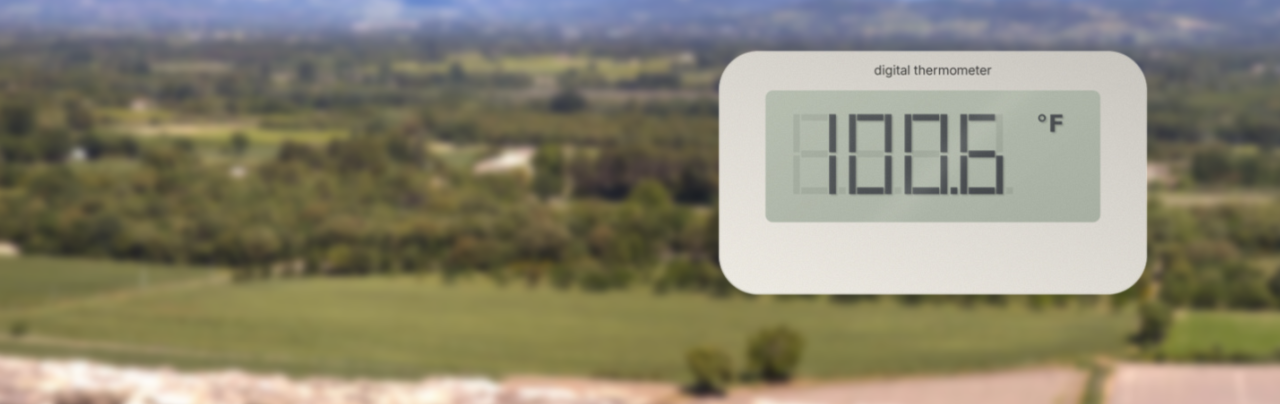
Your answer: **100.6** °F
